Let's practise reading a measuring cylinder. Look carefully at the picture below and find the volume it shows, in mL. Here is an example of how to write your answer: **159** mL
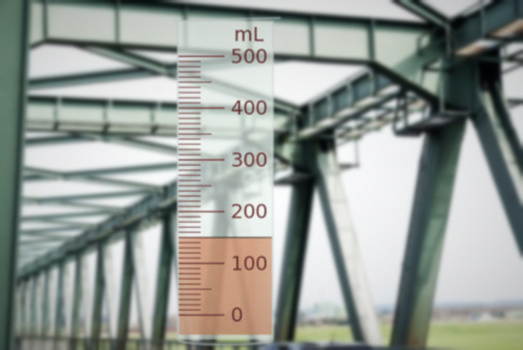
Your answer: **150** mL
